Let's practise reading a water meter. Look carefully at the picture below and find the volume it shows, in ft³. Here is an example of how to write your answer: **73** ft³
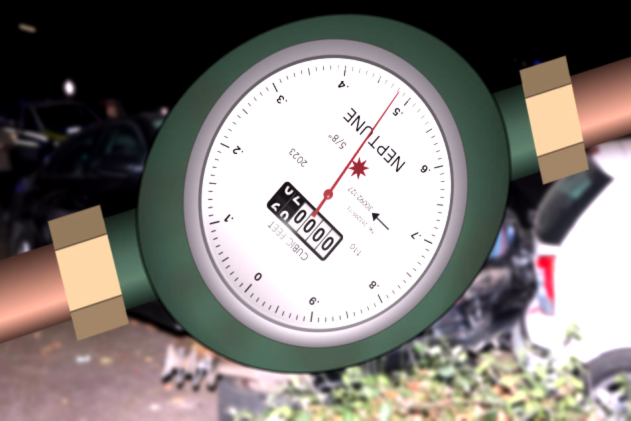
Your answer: **69.48** ft³
